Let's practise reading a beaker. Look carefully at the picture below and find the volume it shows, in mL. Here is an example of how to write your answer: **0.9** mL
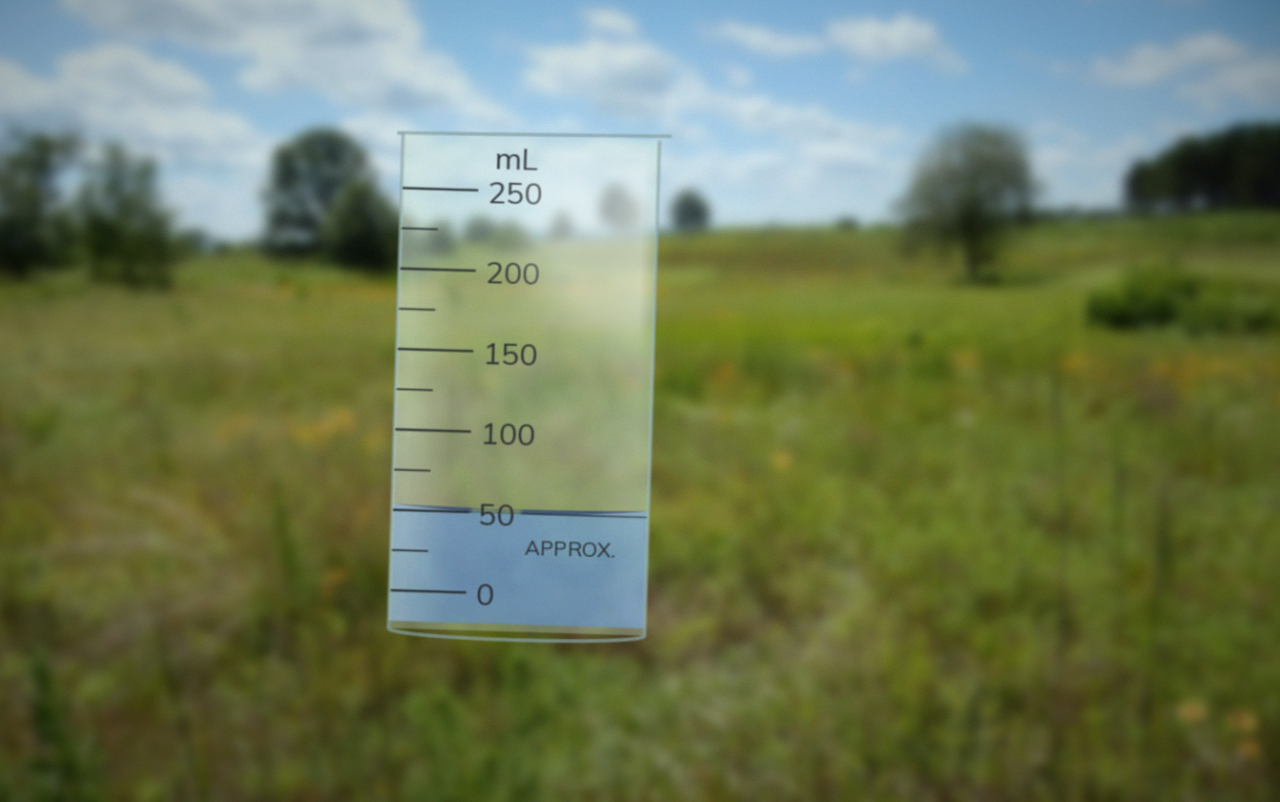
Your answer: **50** mL
